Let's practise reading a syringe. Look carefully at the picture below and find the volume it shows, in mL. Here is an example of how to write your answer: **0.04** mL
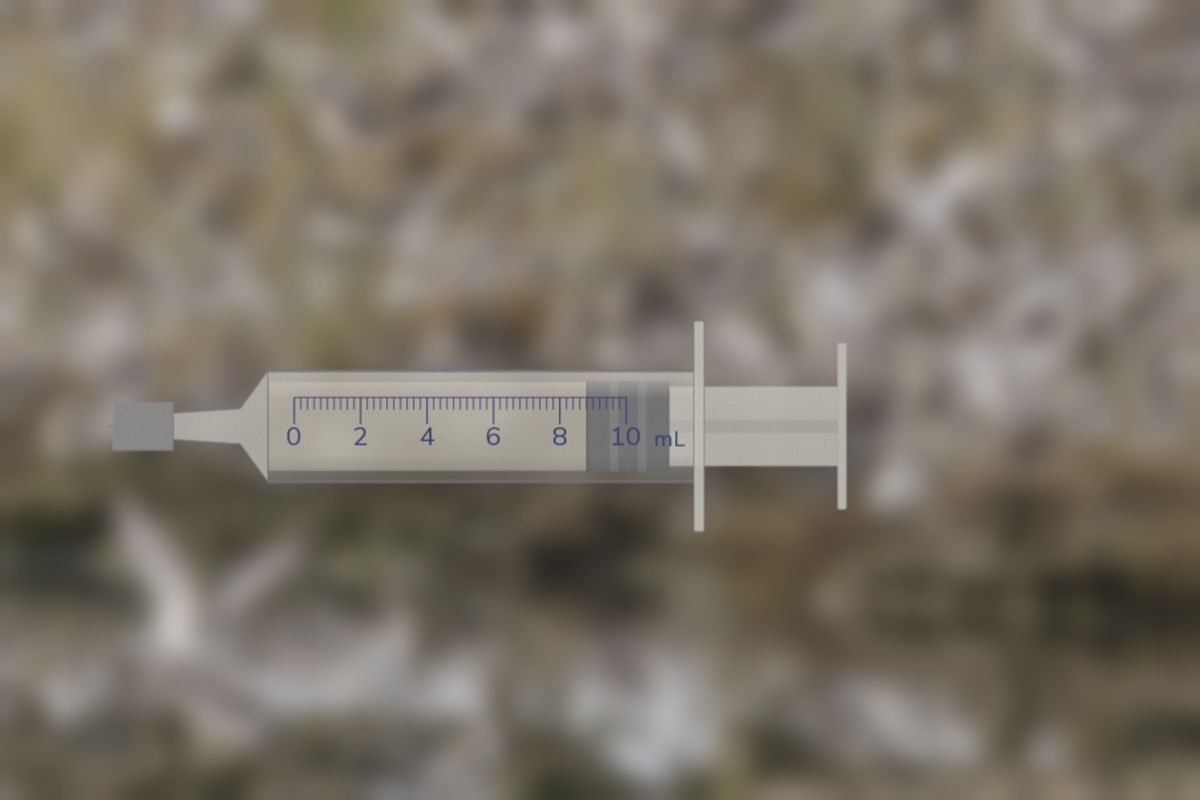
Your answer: **8.8** mL
